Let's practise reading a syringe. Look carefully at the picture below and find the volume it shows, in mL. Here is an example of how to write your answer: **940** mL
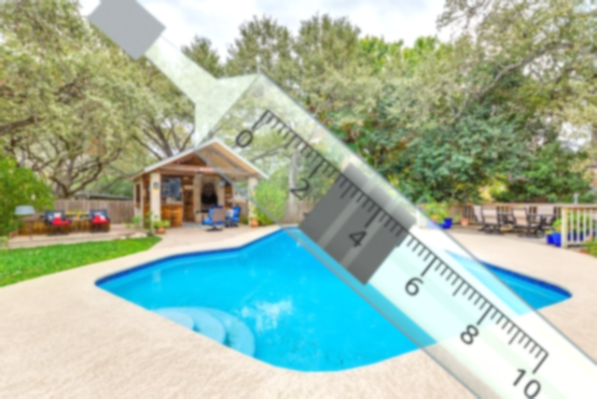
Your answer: **2.6** mL
